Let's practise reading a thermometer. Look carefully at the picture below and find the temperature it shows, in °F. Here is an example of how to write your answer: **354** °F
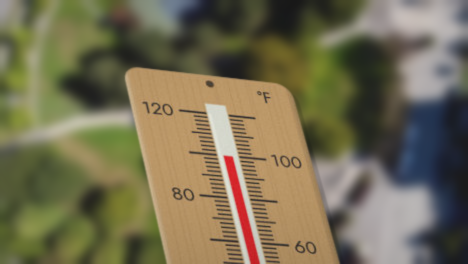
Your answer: **100** °F
